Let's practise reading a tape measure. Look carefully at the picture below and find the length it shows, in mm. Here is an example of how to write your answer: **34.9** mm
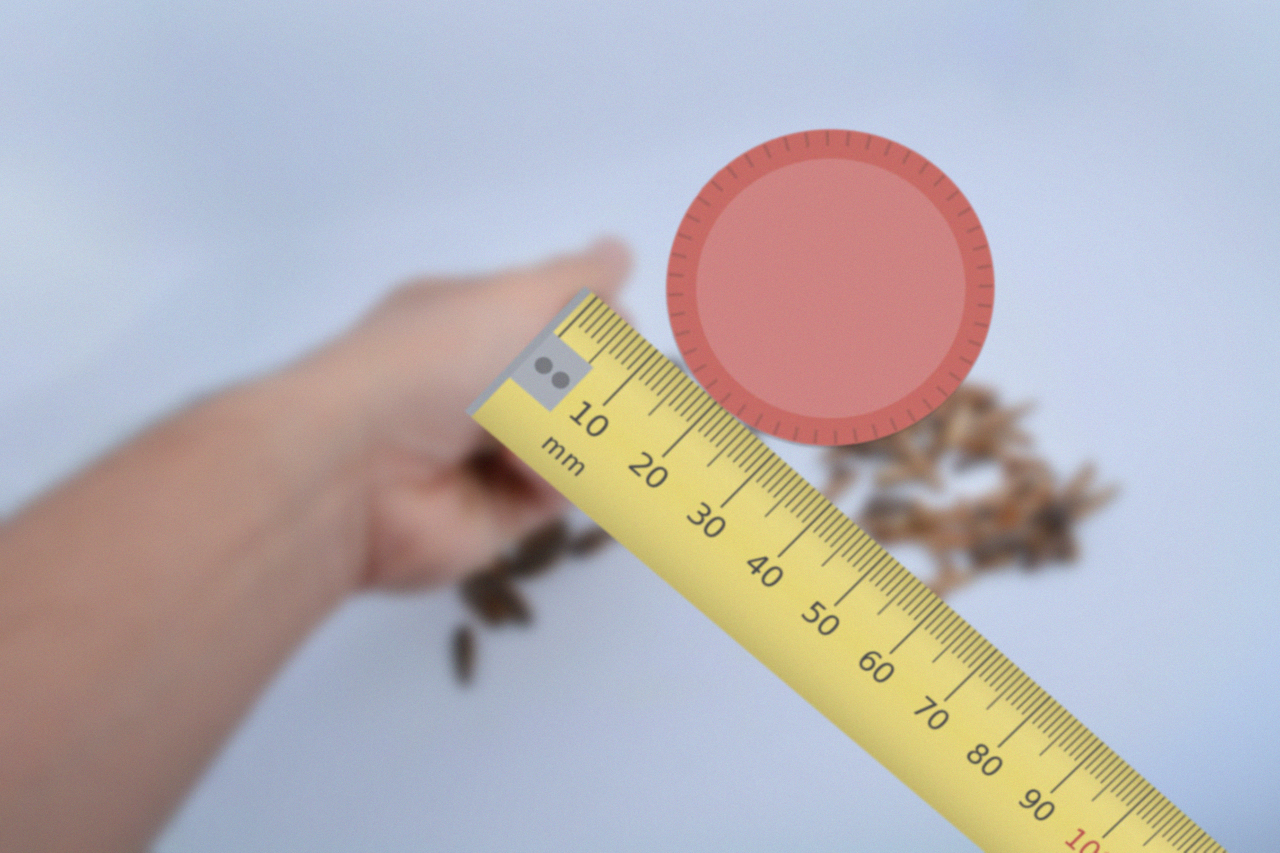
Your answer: **41** mm
